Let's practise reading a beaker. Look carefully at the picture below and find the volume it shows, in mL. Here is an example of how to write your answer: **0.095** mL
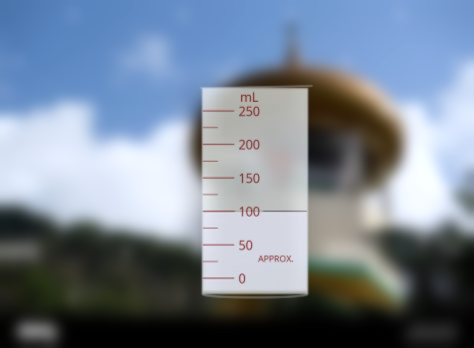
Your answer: **100** mL
